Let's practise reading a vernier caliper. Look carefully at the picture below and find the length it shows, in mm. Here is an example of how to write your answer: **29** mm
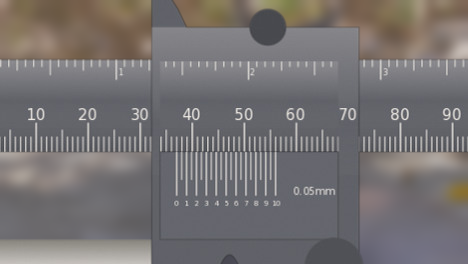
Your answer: **37.0** mm
